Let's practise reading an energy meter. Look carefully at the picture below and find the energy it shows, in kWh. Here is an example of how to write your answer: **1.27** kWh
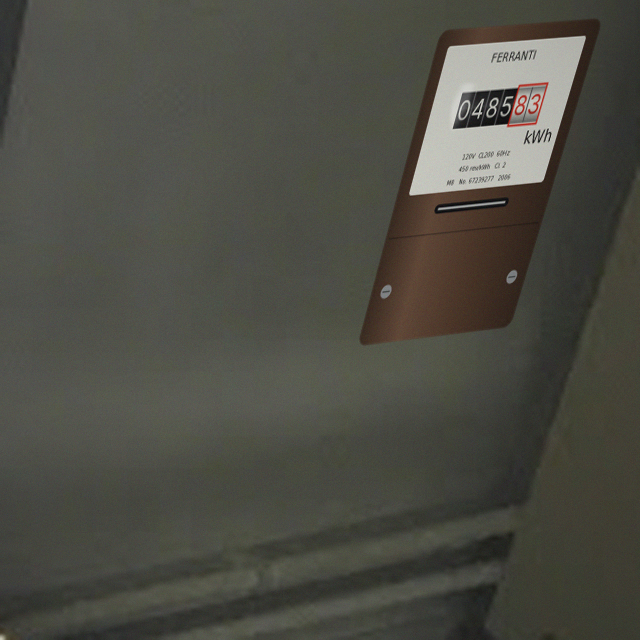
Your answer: **485.83** kWh
